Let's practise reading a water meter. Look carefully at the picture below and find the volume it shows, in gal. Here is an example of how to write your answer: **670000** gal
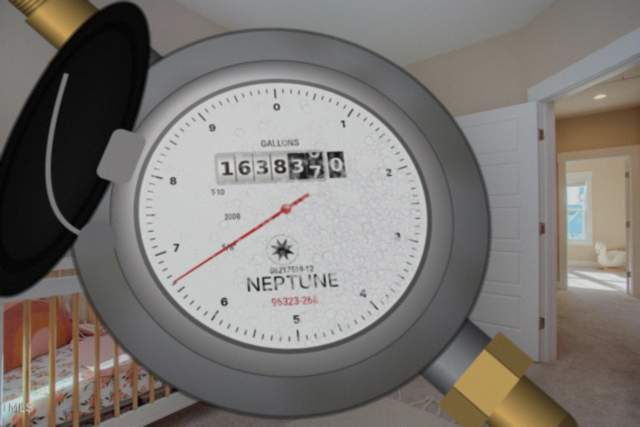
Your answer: **1638366.6** gal
